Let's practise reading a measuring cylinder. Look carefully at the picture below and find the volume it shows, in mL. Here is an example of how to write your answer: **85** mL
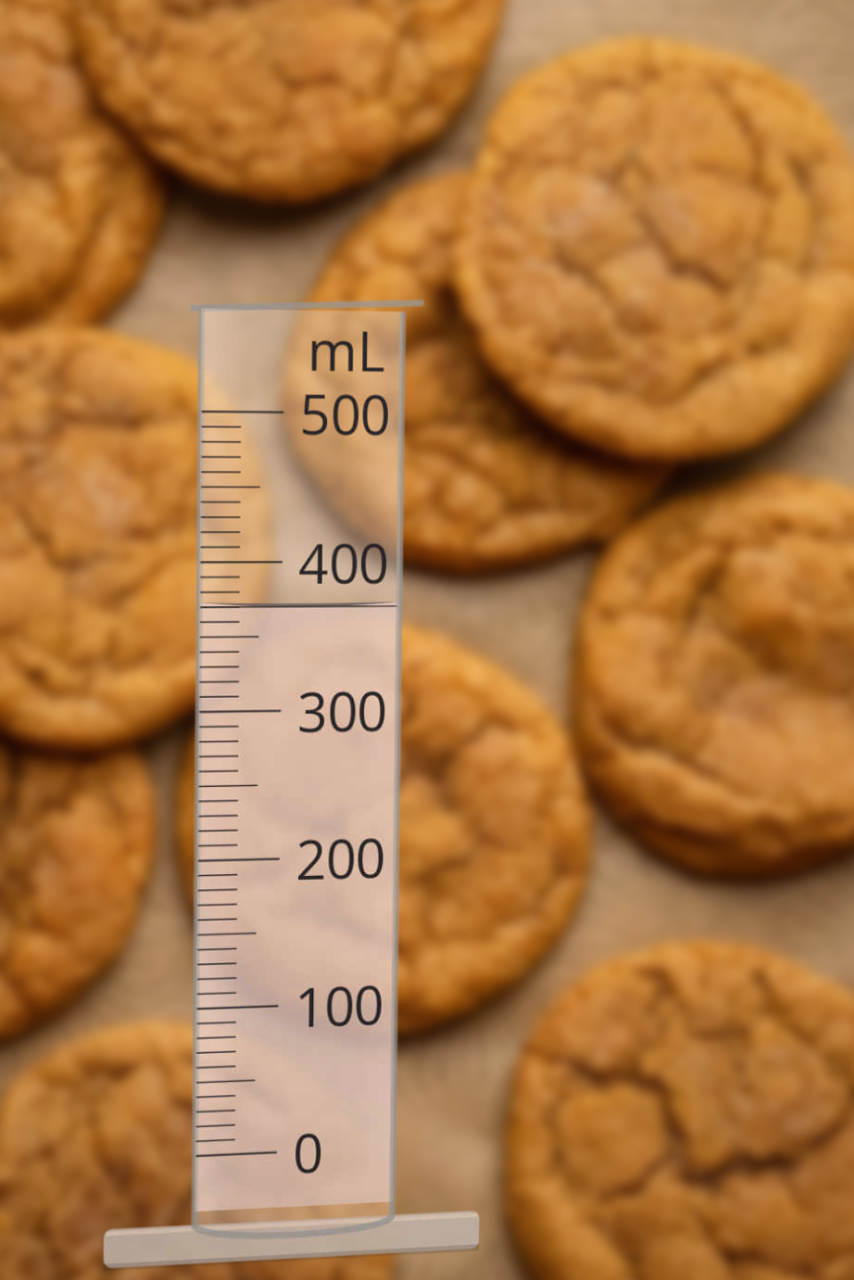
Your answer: **370** mL
